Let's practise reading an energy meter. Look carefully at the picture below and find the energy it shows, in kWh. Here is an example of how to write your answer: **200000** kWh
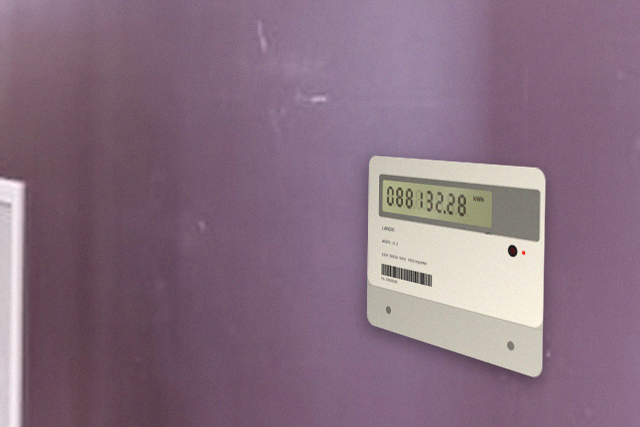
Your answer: **88132.28** kWh
